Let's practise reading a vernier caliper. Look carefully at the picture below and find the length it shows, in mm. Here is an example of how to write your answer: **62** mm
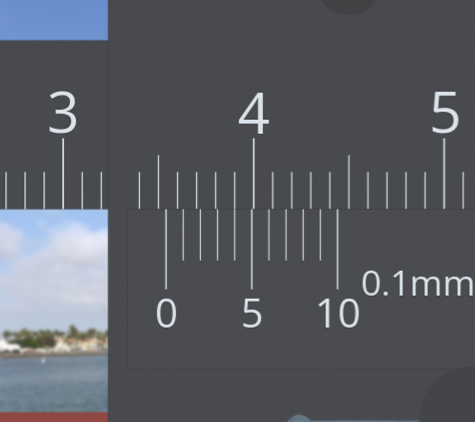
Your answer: **35.4** mm
